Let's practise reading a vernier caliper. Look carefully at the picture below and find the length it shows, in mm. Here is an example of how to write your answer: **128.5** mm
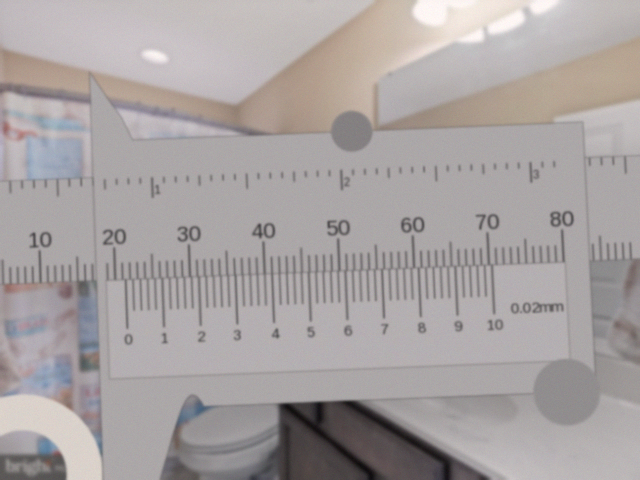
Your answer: **21.4** mm
